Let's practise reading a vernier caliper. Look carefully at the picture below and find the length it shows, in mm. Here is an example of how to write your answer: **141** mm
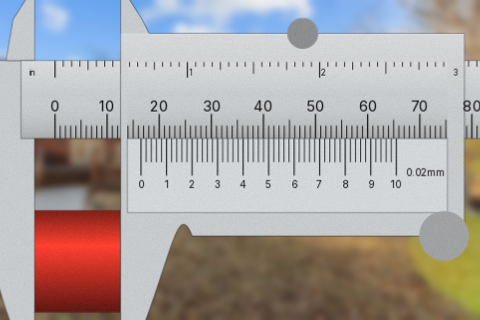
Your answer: **16.5** mm
